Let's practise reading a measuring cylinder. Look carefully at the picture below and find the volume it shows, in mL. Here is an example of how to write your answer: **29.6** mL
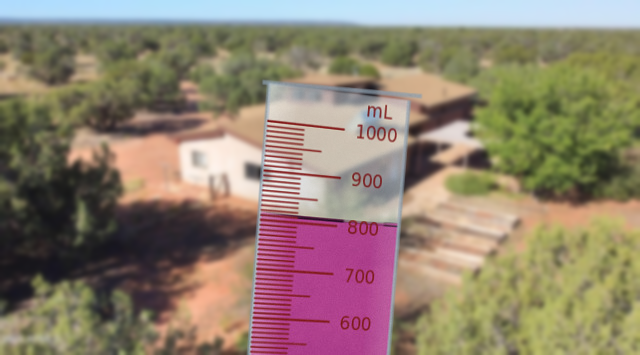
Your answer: **810** mL
